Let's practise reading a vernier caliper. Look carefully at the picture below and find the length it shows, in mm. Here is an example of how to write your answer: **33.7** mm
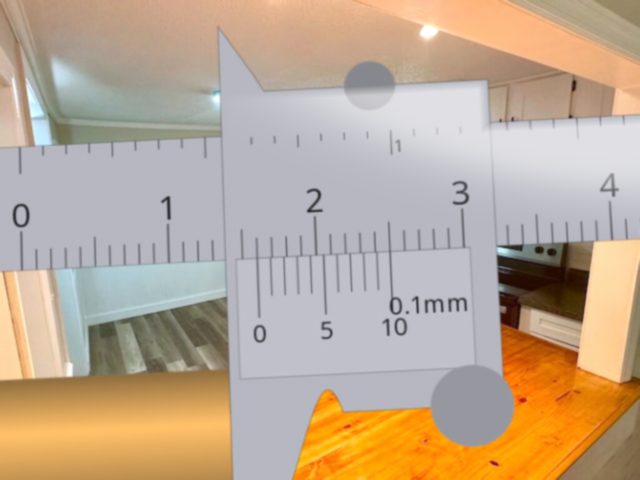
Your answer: **16.0** mm
